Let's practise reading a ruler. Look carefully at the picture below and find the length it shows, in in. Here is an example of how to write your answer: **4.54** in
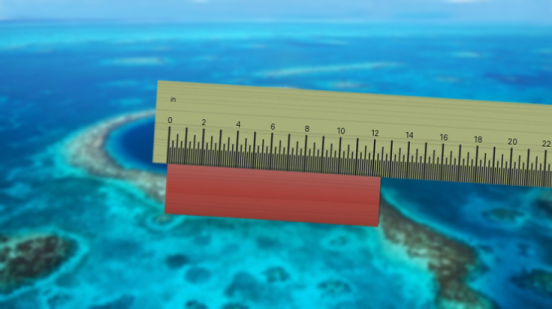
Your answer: **12.5** in
